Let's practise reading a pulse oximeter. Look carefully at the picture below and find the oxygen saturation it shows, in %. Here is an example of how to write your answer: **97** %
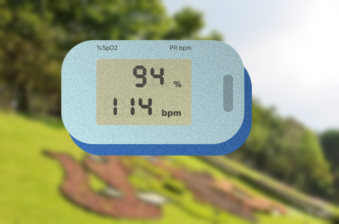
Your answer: **94** %
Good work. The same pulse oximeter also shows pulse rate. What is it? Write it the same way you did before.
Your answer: **114** bpm
